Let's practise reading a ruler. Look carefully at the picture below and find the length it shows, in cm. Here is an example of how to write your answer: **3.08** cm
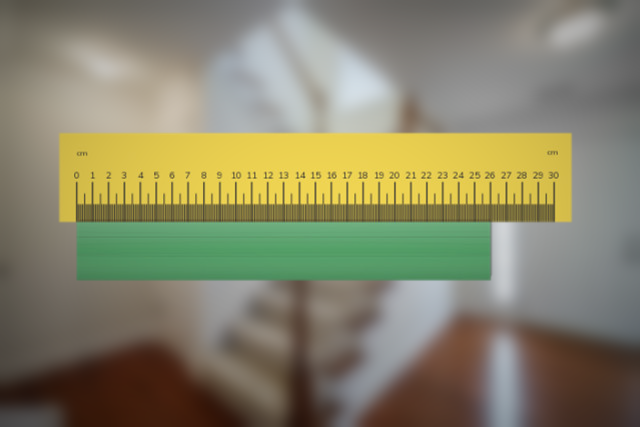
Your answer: **26** cm
